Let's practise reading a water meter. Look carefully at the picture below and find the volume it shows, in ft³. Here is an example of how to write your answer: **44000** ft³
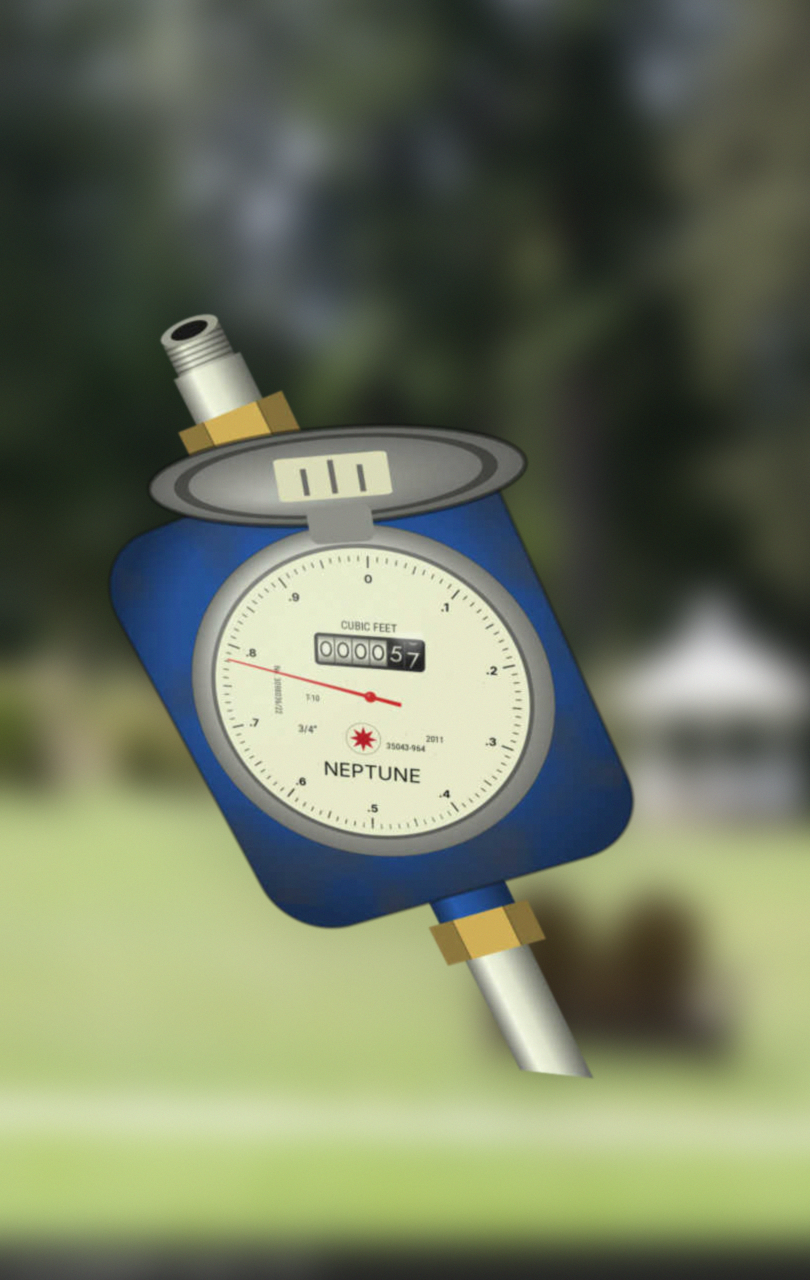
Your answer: **56.78** ft³
